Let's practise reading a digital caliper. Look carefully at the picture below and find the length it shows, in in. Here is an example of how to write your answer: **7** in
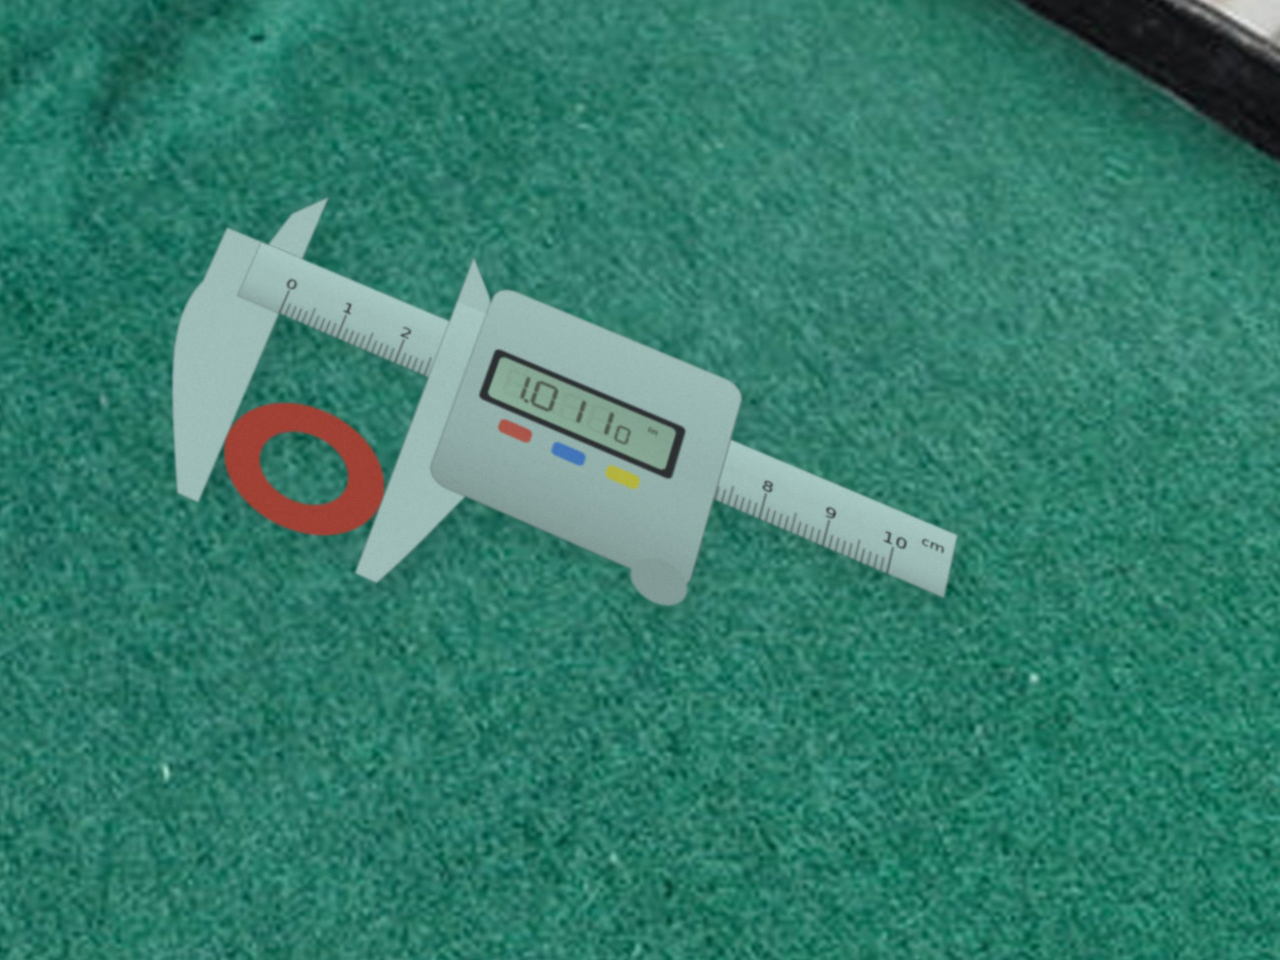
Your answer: **1.0110** in
